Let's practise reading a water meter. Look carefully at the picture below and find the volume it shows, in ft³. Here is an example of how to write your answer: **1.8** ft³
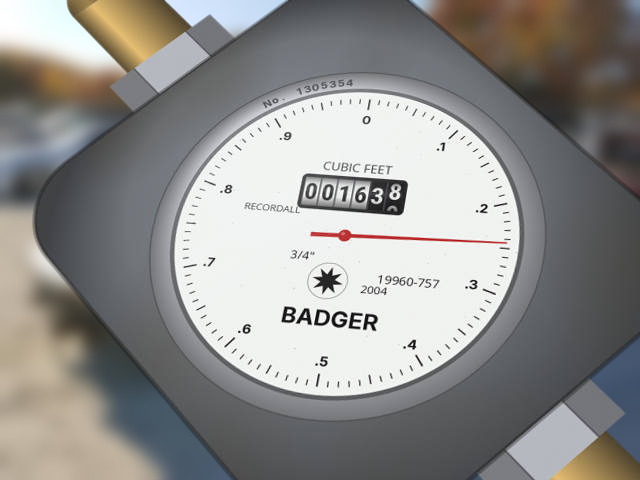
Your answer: **1638.24** ft³
